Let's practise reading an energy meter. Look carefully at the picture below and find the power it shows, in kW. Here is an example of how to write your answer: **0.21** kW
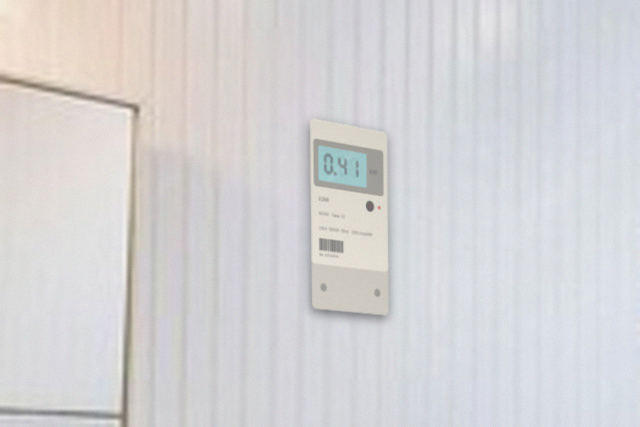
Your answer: **0.41** kW
